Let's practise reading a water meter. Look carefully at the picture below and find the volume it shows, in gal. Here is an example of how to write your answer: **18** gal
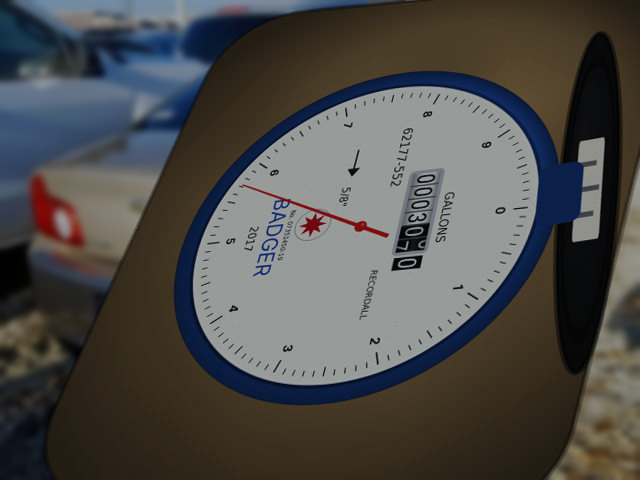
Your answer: **3065.7** gal
